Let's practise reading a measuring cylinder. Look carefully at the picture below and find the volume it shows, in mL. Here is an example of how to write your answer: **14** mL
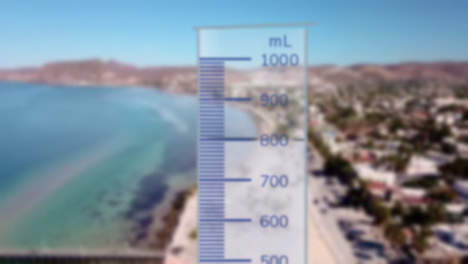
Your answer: **800** mL
